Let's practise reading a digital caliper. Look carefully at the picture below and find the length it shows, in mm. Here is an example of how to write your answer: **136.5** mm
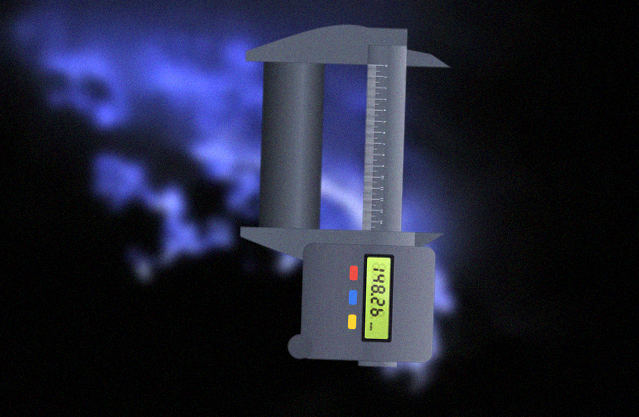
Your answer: **148.26** mm
